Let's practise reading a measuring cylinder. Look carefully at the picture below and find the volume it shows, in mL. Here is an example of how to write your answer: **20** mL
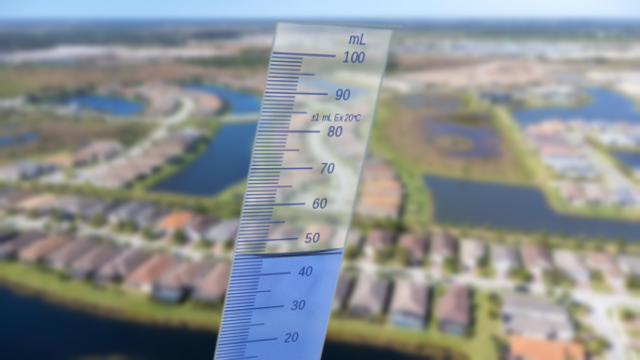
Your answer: **45** mL
